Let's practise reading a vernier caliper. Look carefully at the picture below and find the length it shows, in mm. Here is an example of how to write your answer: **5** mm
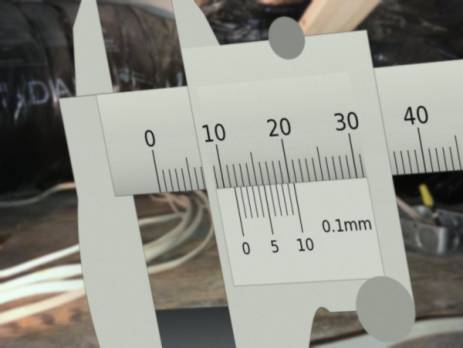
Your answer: **11.6** mm
